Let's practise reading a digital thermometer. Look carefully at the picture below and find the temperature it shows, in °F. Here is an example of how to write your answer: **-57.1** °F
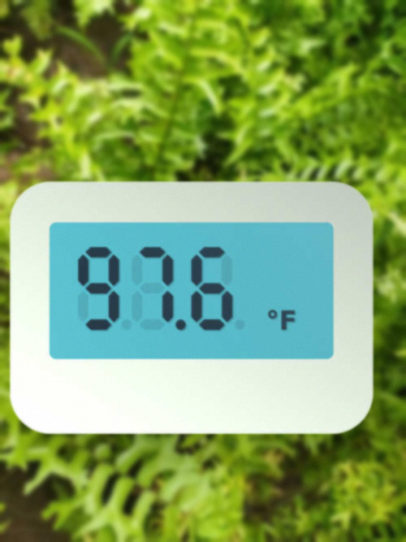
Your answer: **97.6** °F
